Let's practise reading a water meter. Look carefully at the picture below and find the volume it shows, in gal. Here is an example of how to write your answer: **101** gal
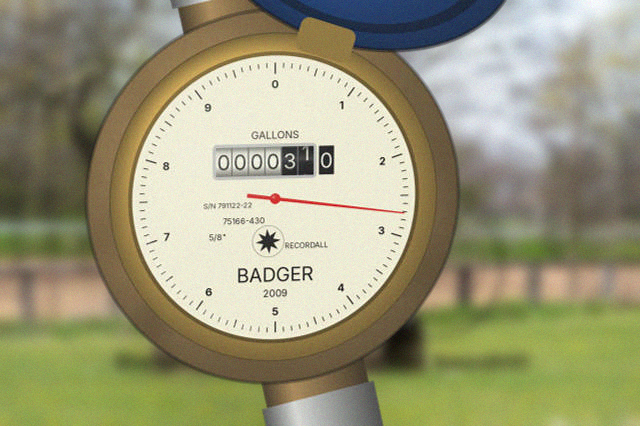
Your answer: **312.7** gal
